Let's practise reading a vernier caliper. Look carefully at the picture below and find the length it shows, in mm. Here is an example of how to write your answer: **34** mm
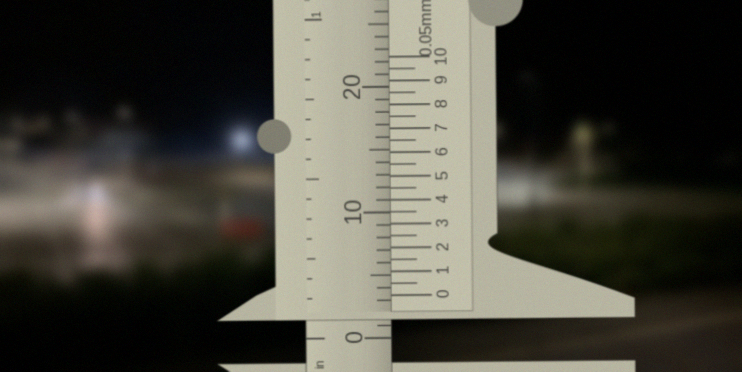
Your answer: **3.4** mm
